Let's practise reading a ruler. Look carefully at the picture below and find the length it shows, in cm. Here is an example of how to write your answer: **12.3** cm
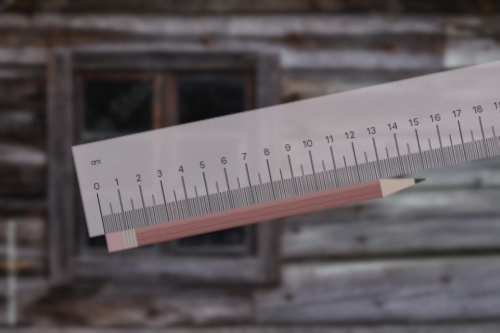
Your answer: **15** cm
